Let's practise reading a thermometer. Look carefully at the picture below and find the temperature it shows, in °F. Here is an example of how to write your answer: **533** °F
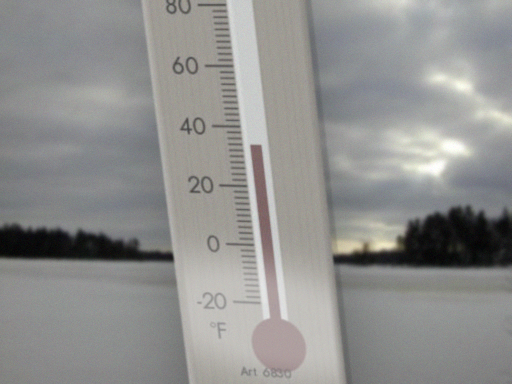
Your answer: **34** °F
